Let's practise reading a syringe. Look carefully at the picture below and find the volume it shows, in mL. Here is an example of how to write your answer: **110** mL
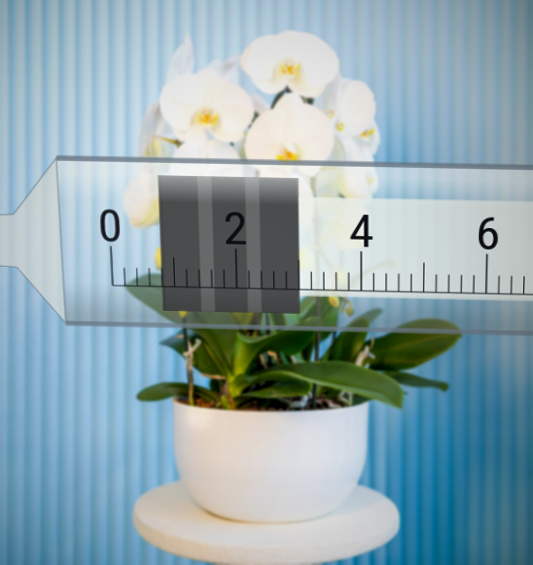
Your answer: **0.8** mL
